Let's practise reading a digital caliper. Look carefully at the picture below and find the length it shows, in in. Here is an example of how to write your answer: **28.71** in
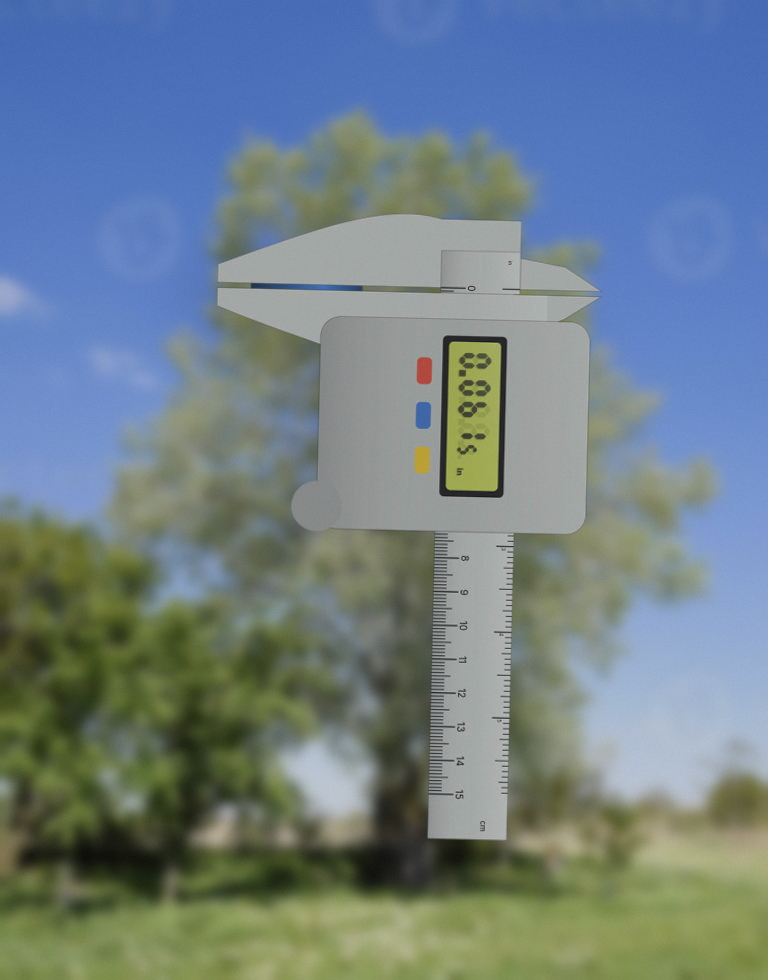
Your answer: **0.0615** in
